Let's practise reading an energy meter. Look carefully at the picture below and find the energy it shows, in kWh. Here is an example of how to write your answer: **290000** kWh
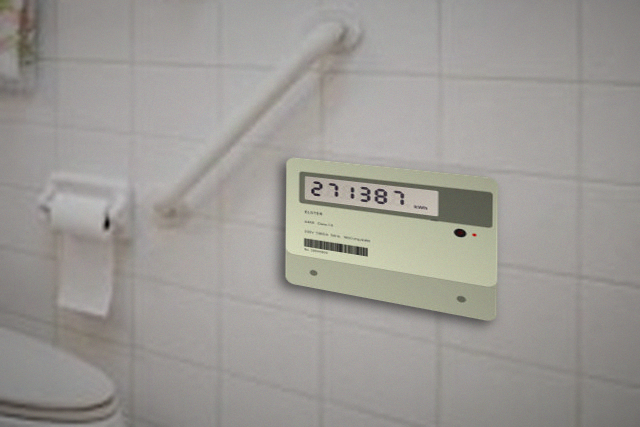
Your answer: **271387** kWh
